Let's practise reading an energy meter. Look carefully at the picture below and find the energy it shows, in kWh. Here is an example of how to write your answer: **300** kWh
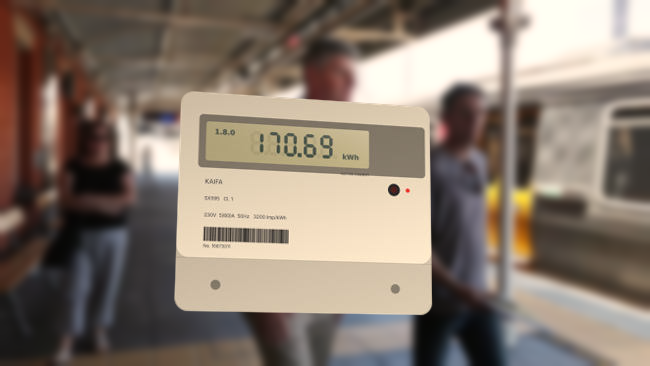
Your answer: **170.69** kWh
